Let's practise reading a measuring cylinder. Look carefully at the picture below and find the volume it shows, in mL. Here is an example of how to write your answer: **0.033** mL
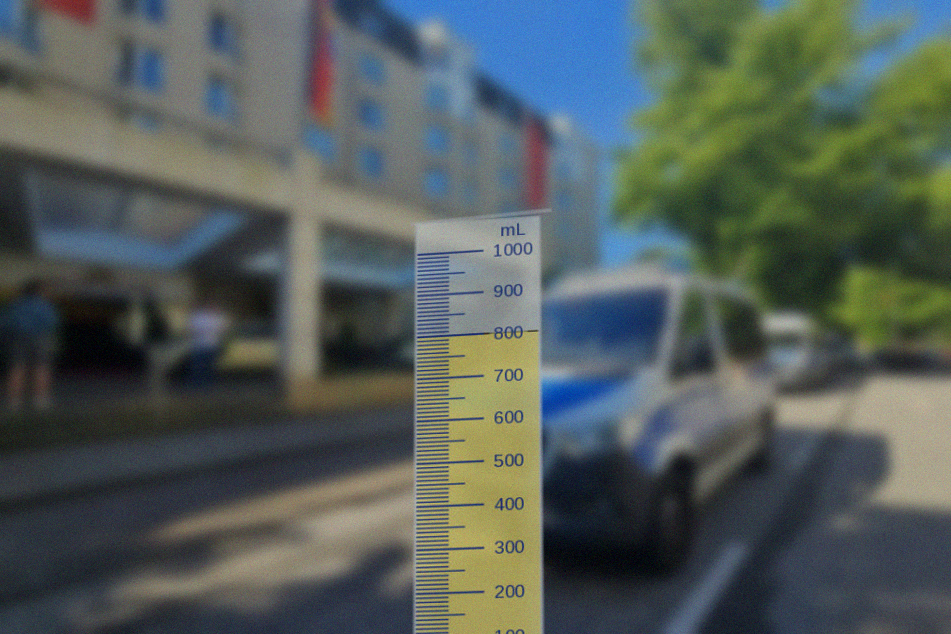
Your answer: **800** mL
